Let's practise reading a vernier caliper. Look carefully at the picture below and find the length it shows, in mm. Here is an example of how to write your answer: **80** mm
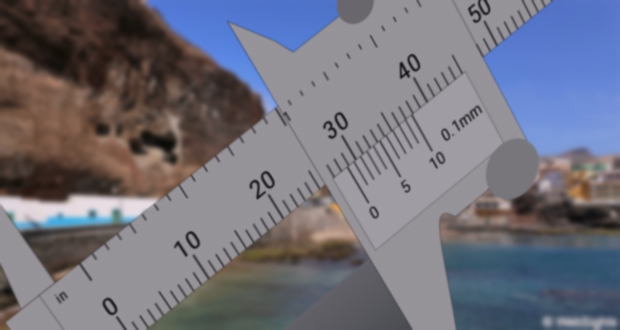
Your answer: **28.8** mm
